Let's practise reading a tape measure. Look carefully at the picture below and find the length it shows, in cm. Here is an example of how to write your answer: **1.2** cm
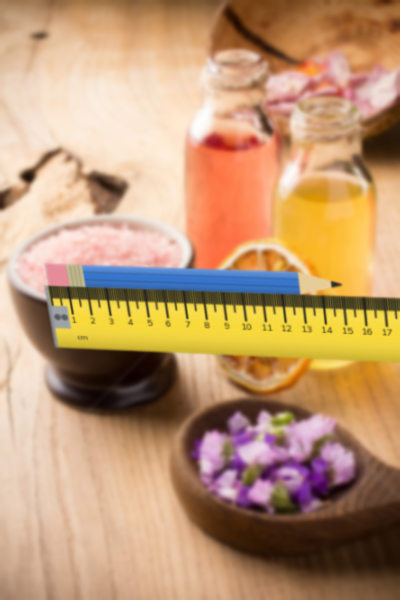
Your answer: **15** cm
